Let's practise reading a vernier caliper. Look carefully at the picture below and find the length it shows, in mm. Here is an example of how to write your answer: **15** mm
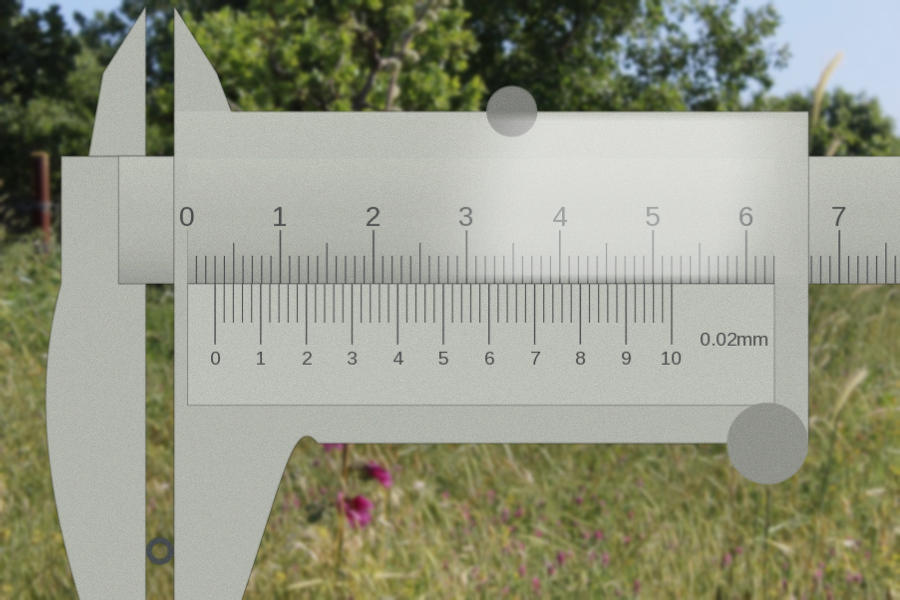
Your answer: **3.0** mm
